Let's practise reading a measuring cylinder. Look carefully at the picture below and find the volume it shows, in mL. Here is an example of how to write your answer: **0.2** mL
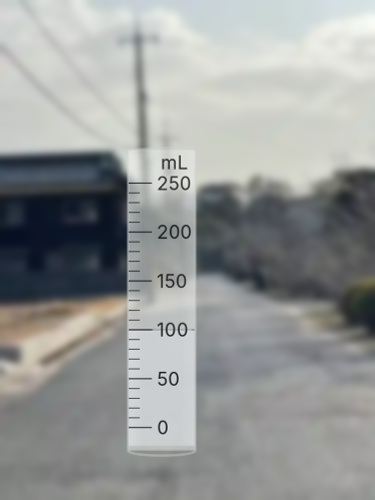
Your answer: **100** mL
